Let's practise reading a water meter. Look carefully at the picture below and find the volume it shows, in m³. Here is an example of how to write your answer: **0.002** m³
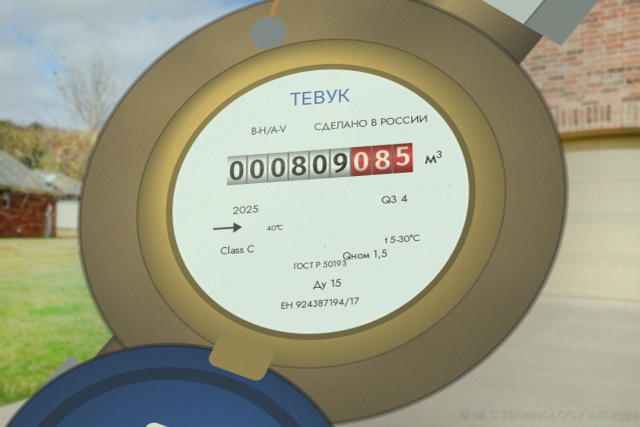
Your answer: **809.085** m³
